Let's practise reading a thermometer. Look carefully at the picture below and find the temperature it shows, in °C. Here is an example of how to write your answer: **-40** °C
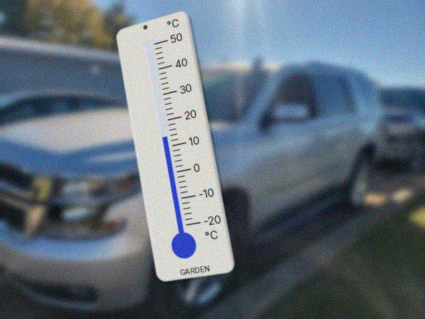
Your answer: **14** °C
